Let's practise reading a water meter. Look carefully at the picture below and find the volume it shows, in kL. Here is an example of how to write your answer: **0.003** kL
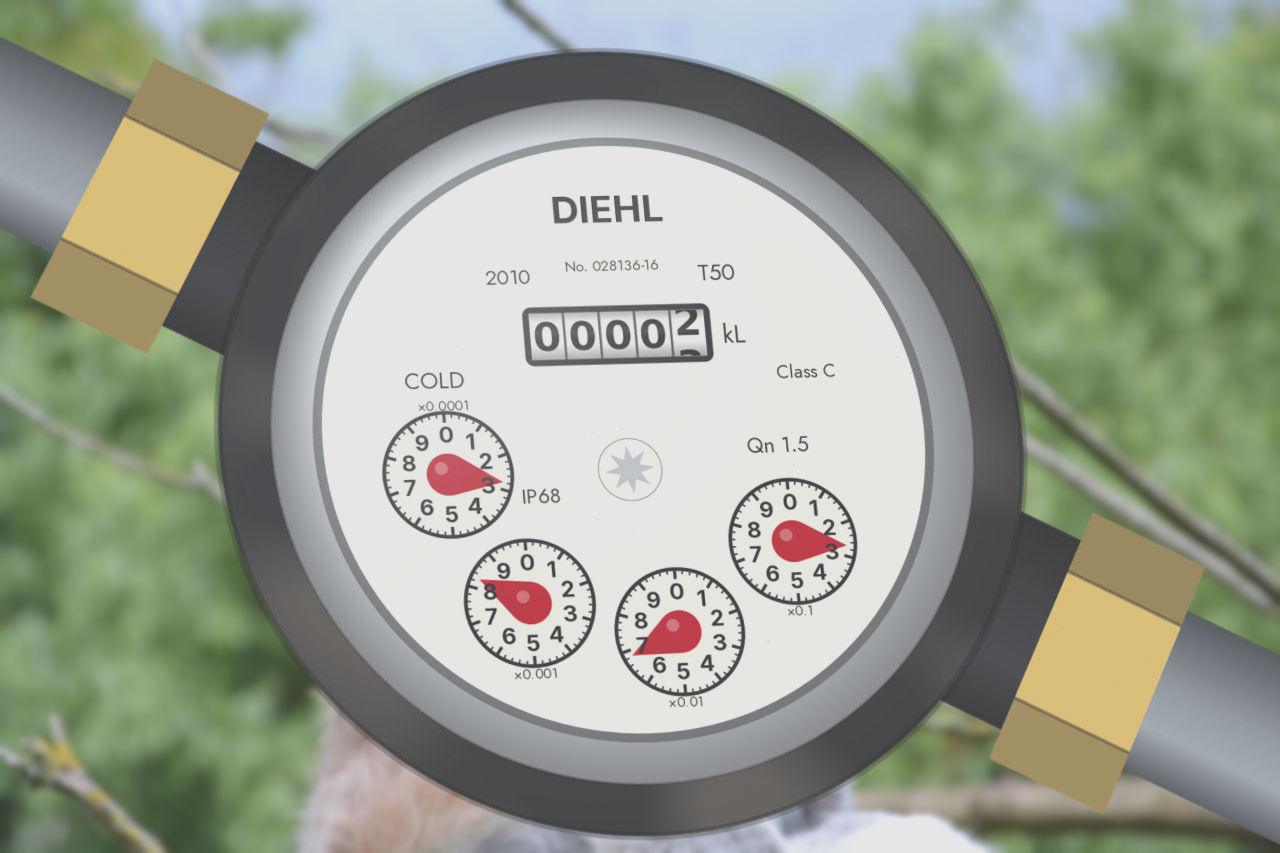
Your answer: **2.2682** kL
